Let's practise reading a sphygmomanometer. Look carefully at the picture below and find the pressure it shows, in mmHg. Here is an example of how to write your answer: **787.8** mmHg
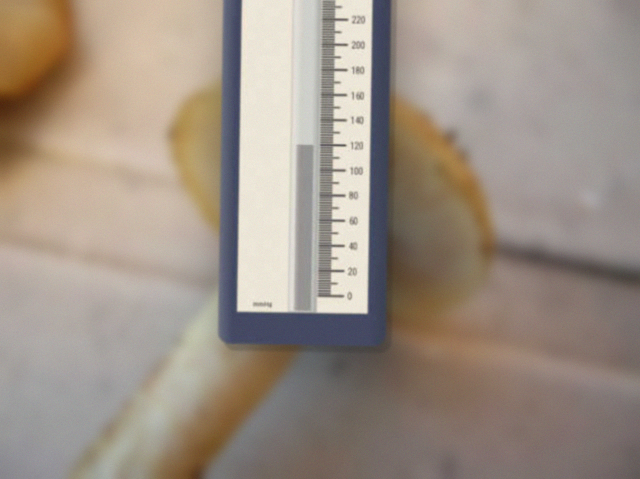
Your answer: **120** mmHg
